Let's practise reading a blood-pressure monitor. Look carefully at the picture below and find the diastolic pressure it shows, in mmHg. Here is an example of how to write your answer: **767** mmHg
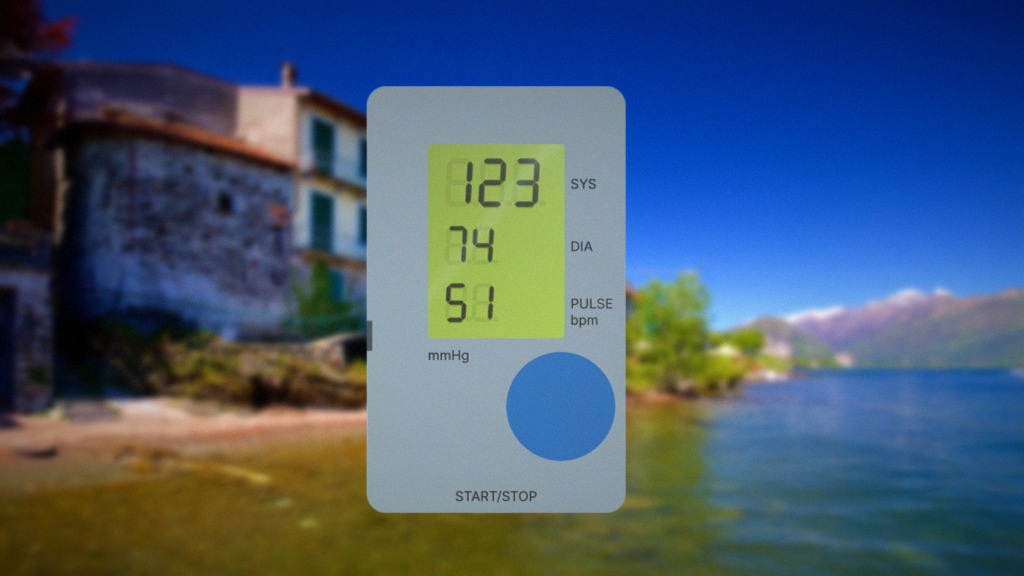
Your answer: **74** mmHg
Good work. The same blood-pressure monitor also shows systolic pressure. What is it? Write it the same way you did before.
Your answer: **123** mmHg
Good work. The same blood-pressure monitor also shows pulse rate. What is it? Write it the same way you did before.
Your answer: **51** bpm
